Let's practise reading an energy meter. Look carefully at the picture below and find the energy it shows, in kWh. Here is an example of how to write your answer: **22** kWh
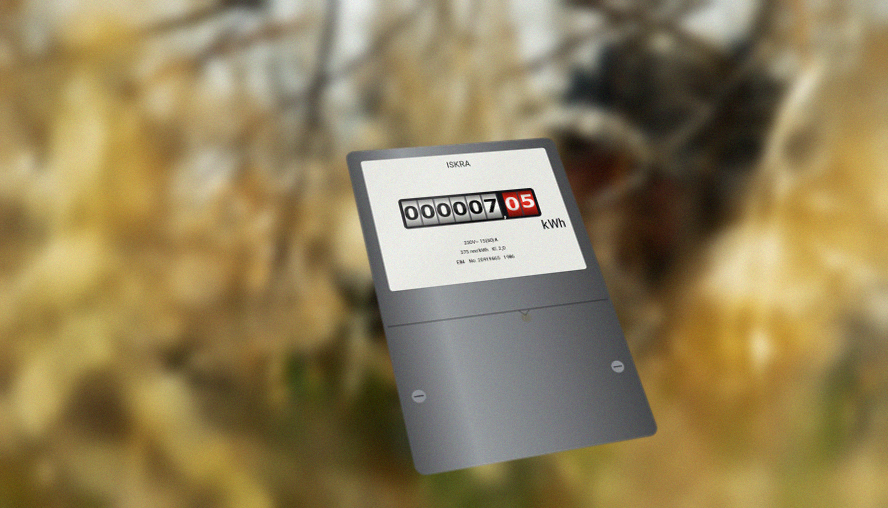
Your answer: **7.05** kWh
